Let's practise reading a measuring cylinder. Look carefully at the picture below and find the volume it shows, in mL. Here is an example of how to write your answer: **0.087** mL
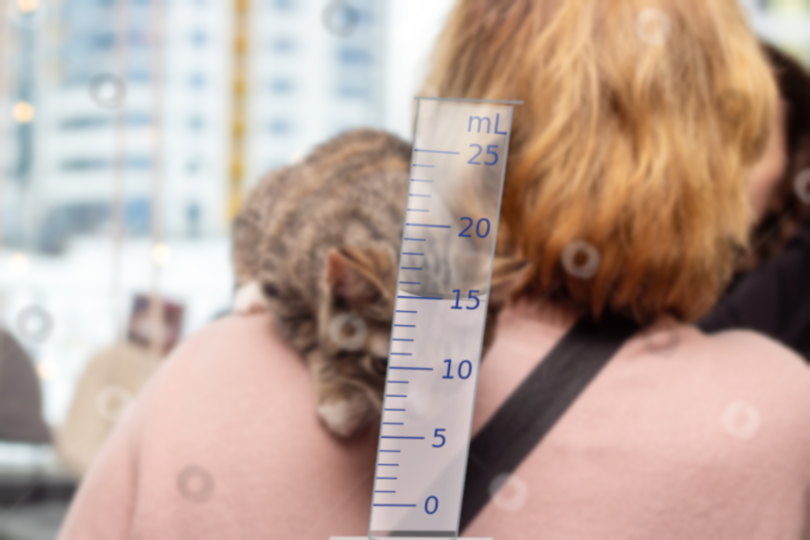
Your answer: **15** mL
